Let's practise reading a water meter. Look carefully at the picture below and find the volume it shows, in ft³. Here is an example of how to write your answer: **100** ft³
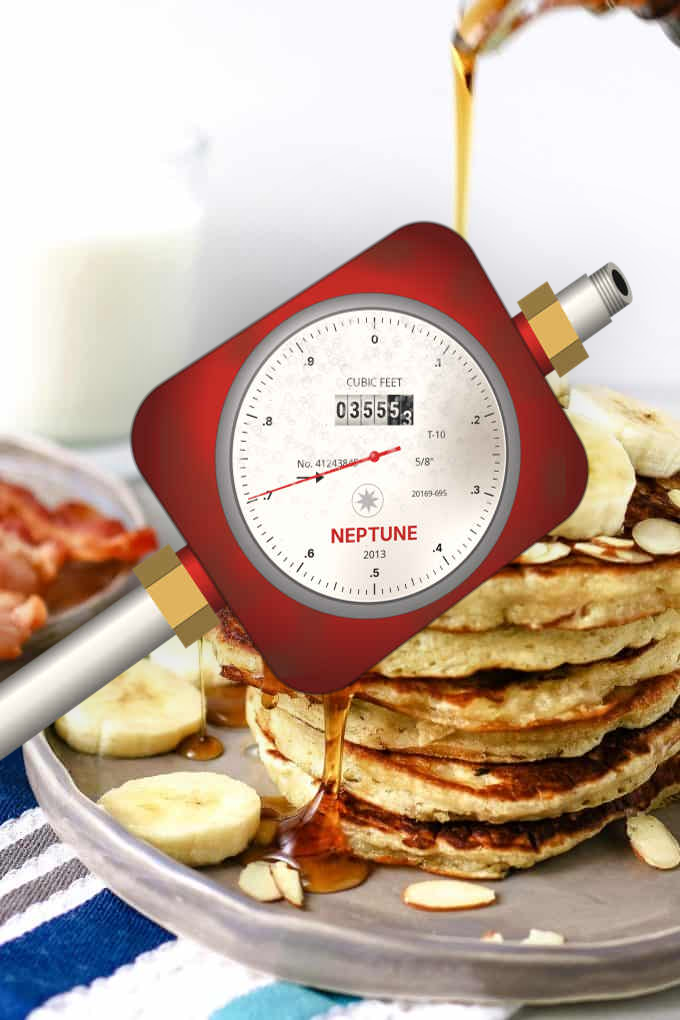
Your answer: **35552.70** ft³
